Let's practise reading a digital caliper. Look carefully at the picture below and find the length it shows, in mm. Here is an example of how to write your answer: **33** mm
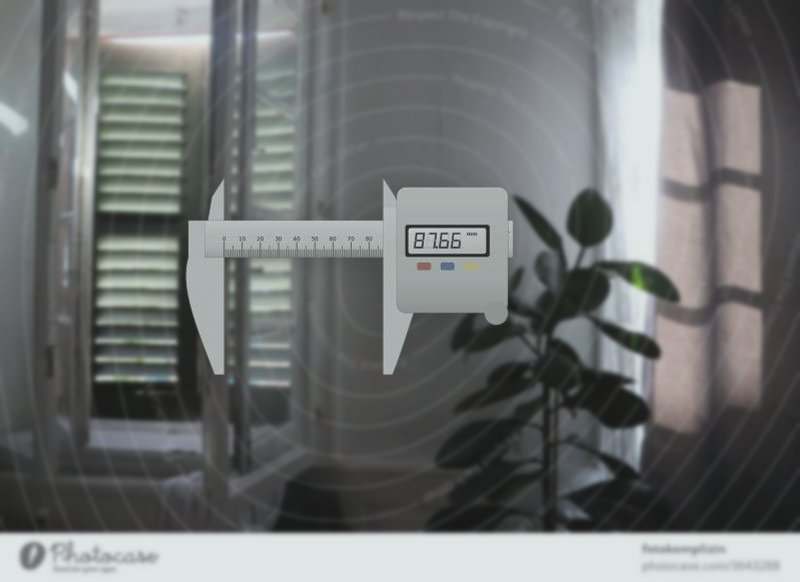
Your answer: **87.66** mm
